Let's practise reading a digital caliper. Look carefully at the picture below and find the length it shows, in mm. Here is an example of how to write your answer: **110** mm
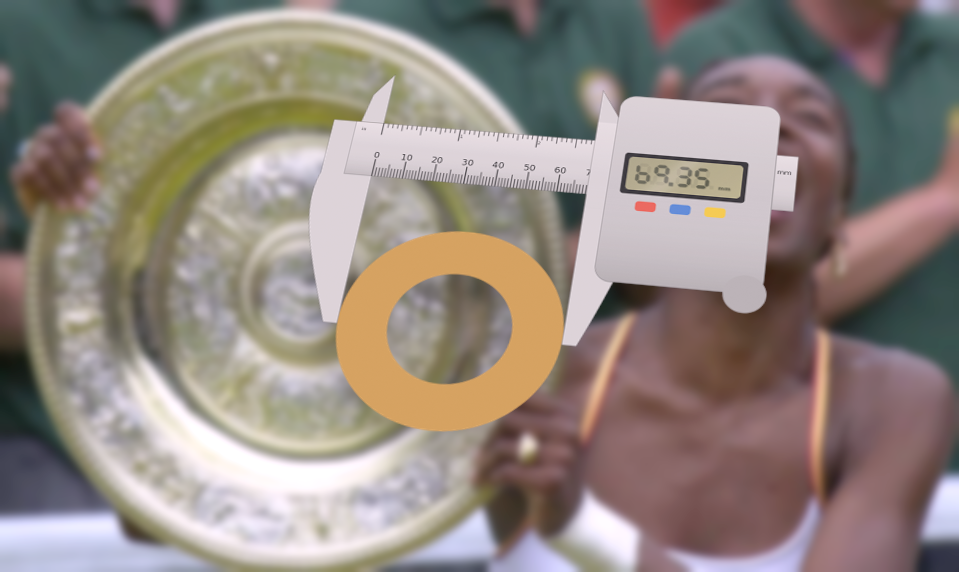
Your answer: **69.35** mm
